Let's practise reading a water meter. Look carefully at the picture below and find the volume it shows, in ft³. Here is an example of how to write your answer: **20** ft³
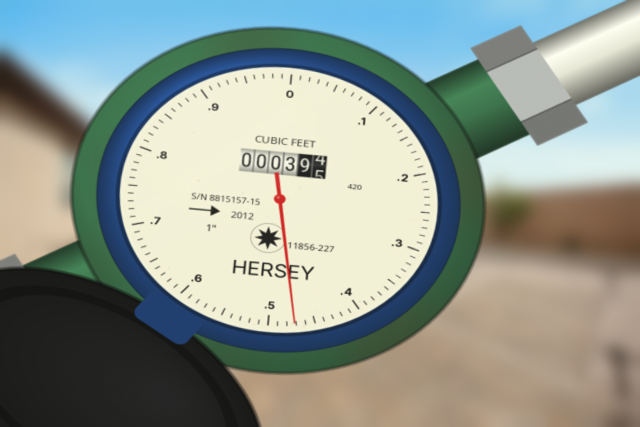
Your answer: **394.47** ft³
